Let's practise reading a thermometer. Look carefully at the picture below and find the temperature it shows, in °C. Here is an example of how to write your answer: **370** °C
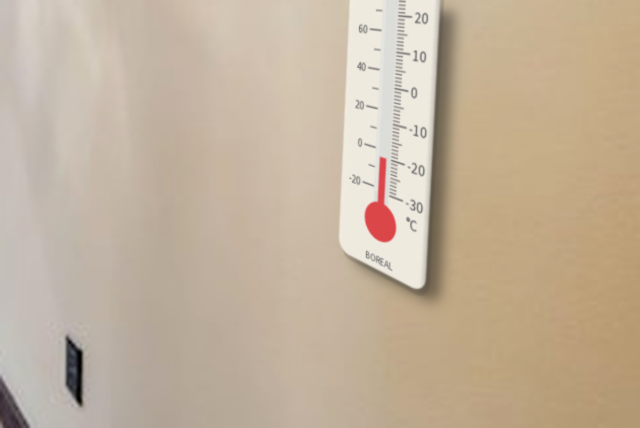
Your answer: **-20** °C
